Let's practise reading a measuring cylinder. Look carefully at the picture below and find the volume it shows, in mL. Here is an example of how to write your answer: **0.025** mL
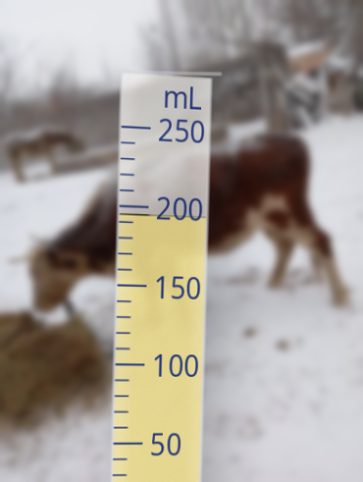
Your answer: **195** mL
